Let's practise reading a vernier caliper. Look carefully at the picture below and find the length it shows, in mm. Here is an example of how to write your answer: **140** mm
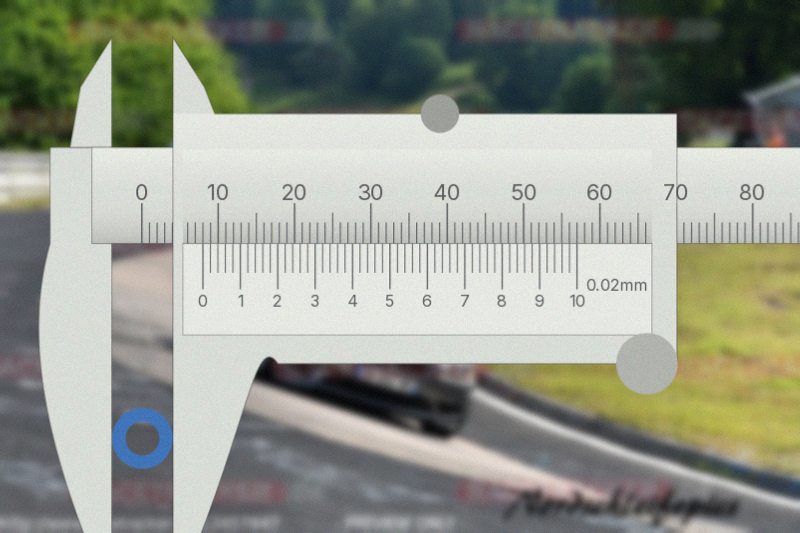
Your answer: **8.0** mm
